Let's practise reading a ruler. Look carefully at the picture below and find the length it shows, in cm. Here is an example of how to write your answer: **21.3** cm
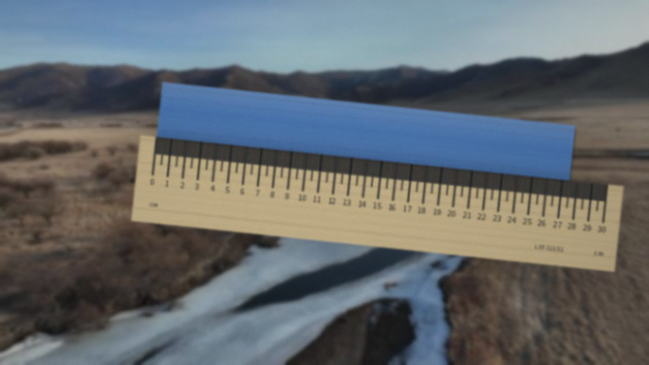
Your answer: **27.5** cm
